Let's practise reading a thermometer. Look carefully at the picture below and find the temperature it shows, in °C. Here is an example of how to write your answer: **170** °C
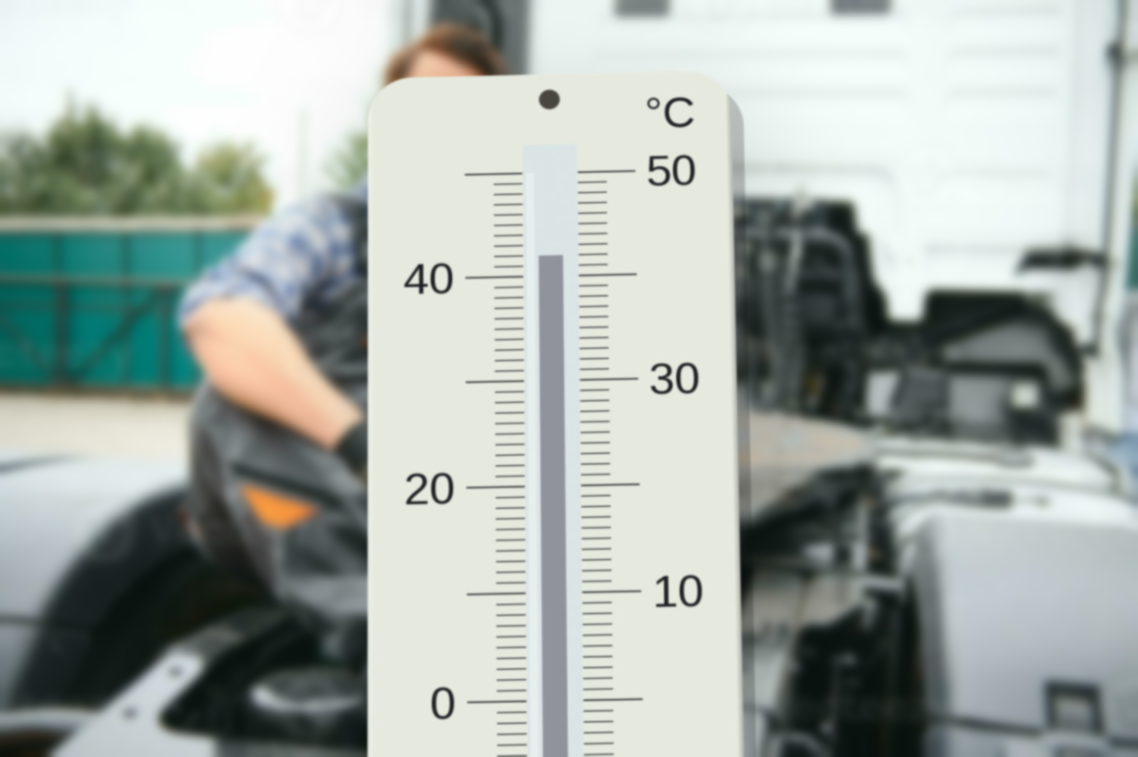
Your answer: **42** °C
